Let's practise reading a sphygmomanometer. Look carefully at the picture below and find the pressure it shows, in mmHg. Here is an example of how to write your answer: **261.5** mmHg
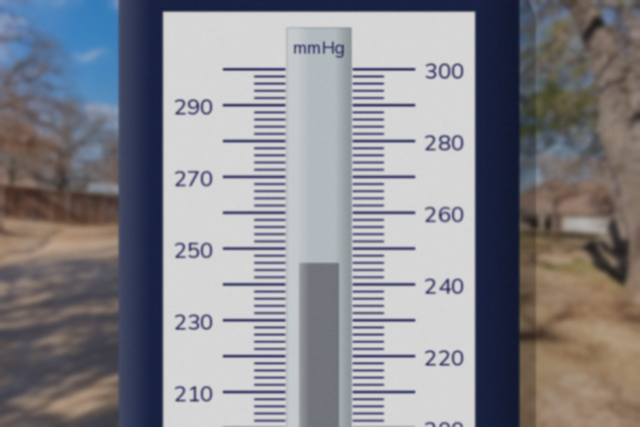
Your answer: **246** mmHg
